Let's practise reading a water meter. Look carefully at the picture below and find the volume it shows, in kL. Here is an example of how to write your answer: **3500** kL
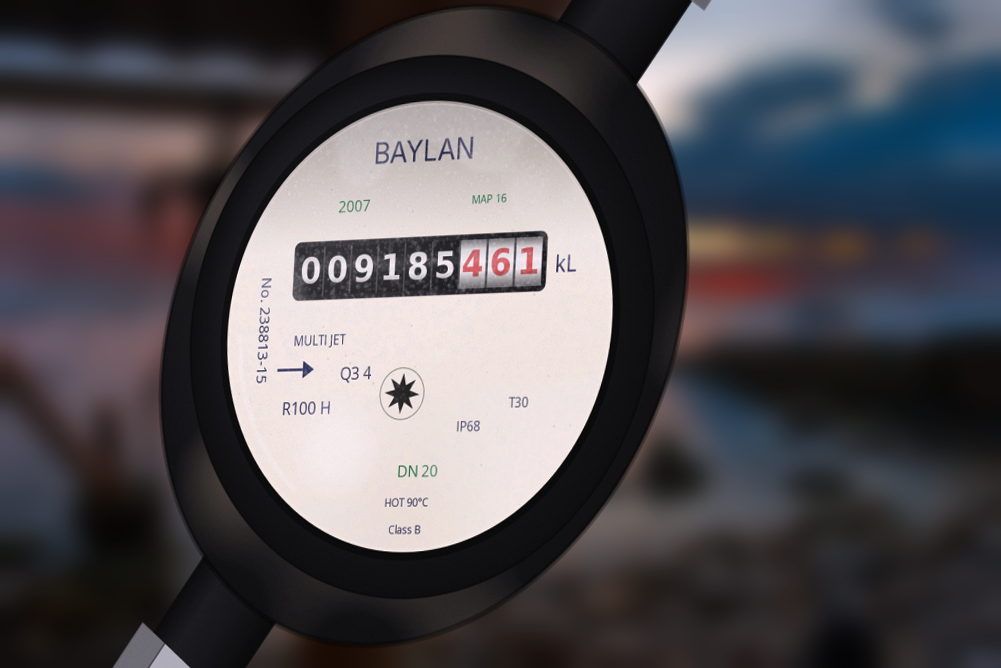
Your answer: **9185.461** kL
